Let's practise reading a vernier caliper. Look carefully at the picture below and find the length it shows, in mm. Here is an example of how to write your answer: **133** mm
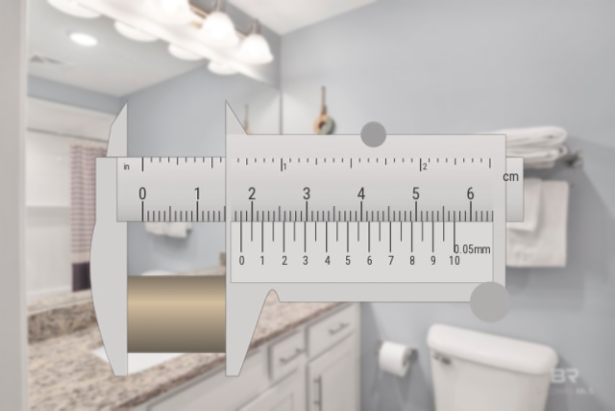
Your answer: **18.0** mm
